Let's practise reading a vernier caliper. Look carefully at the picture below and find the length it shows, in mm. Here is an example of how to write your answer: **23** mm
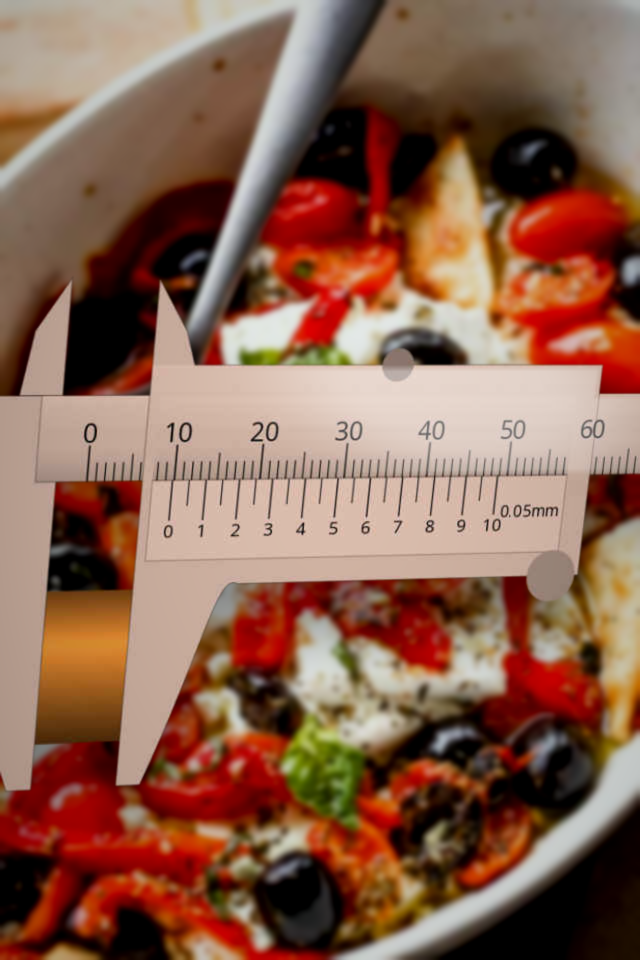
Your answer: **9.8** mm
